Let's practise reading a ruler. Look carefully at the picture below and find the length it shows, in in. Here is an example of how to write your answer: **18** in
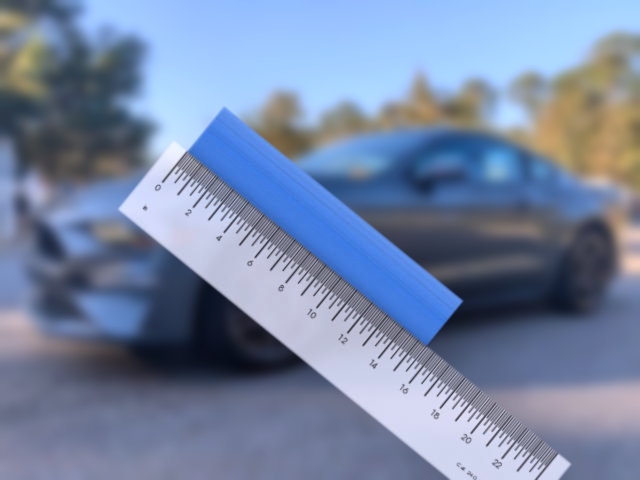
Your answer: **15.5** in
